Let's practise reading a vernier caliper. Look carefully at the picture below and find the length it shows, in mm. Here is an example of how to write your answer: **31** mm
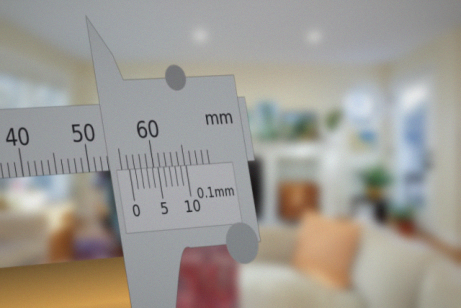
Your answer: **56.2** mm
